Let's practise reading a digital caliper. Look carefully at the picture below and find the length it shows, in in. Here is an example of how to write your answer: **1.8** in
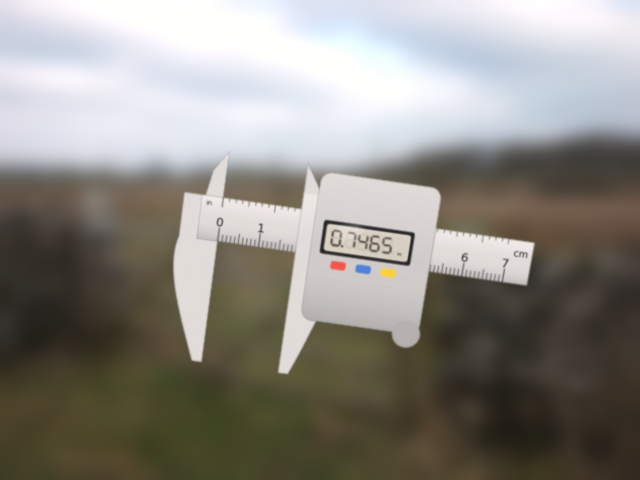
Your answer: **0.7465** in
